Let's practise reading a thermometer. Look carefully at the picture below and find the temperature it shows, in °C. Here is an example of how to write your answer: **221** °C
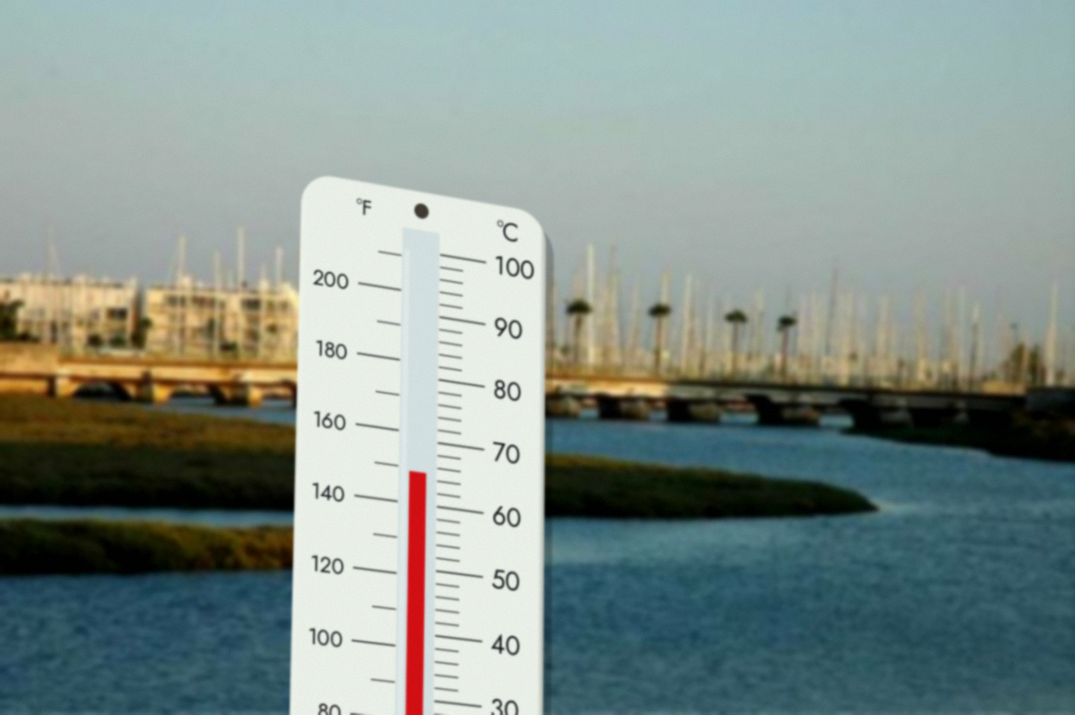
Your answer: **65** °C
